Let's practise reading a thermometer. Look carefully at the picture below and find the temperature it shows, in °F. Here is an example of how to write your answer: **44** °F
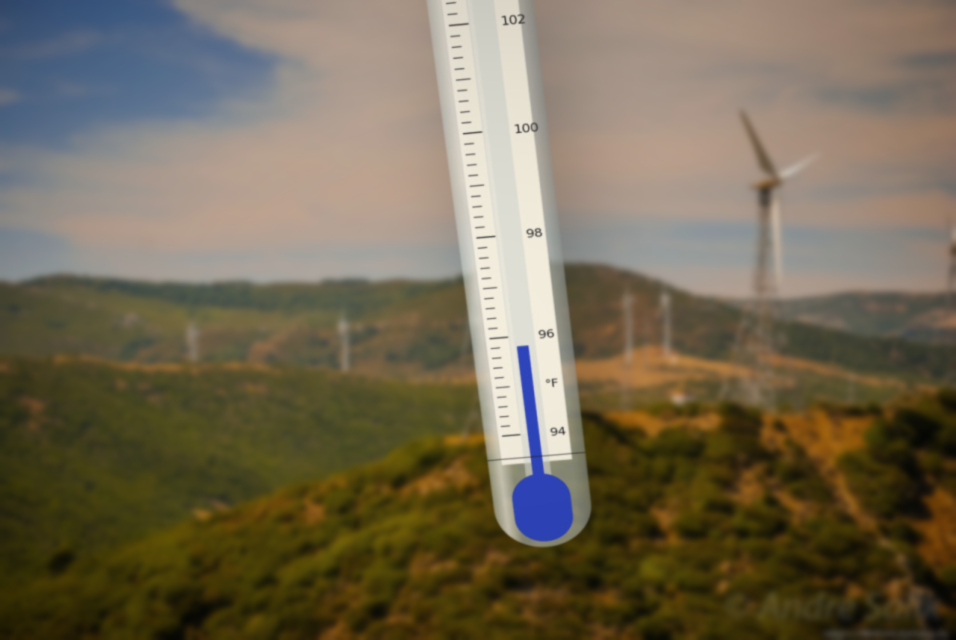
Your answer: **95.8** °F
